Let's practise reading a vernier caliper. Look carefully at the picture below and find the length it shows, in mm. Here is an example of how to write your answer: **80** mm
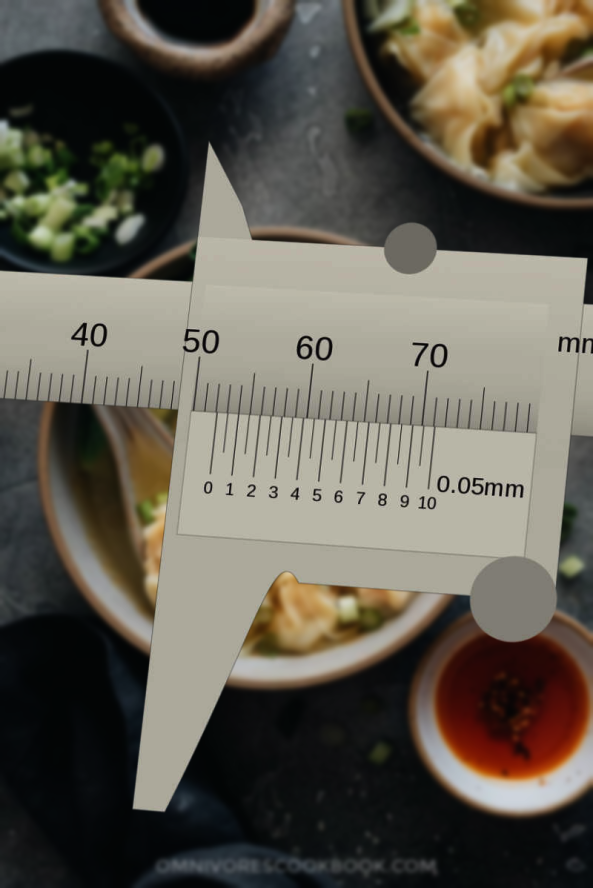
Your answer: **52.1** mm
